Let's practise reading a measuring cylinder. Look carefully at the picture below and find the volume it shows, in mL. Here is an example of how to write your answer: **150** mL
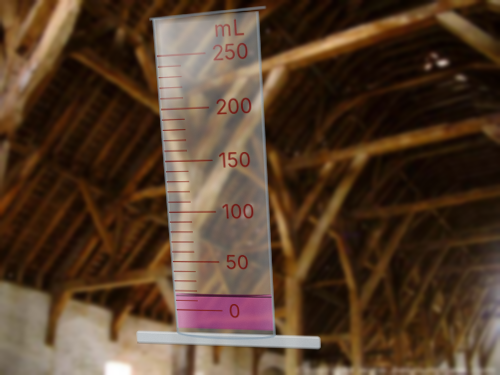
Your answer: **15** mL
